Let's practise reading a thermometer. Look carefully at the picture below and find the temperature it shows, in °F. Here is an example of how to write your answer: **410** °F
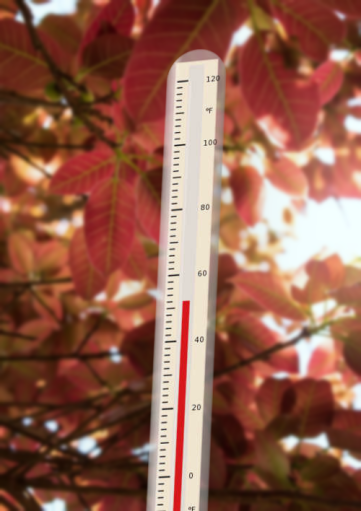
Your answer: **52** °F
